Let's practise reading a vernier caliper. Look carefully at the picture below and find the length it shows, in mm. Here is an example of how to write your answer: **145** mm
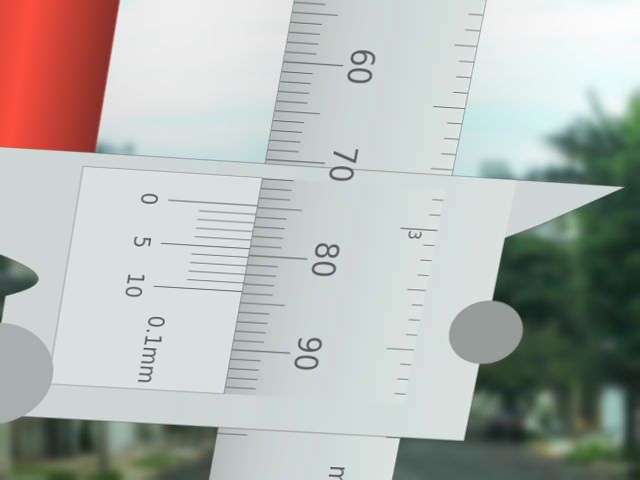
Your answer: **74.8** mm
